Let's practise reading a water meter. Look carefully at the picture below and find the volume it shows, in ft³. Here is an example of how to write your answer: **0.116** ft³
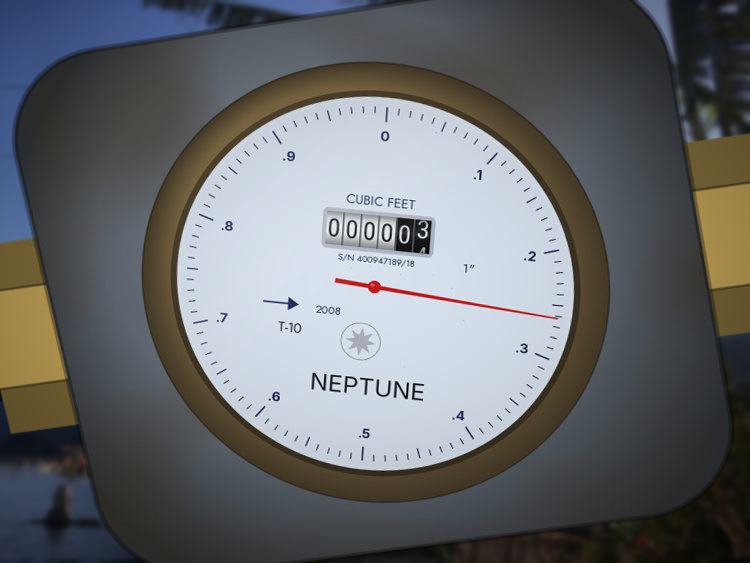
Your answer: **3.26** ft³
